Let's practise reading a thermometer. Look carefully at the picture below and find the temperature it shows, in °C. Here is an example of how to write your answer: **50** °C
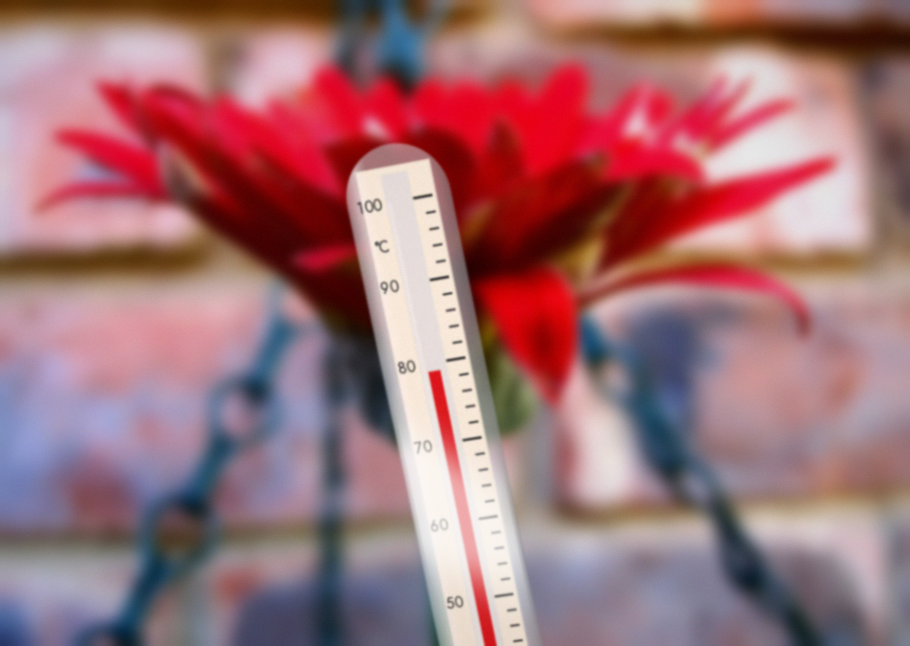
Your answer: **79** °C
